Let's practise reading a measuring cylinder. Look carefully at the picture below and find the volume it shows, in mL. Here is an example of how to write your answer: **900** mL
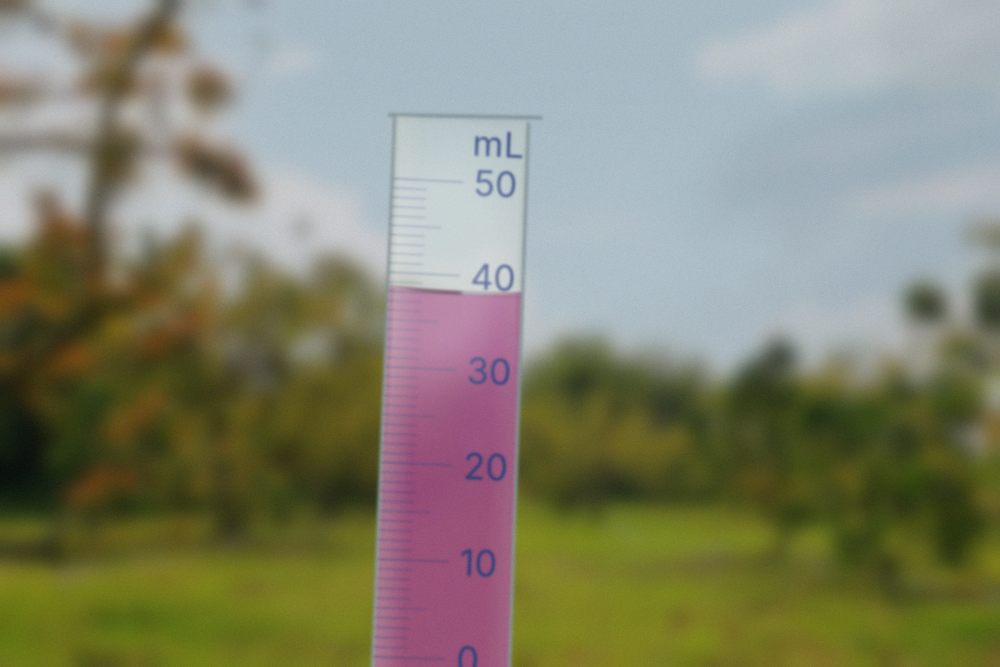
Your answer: **38** mL
